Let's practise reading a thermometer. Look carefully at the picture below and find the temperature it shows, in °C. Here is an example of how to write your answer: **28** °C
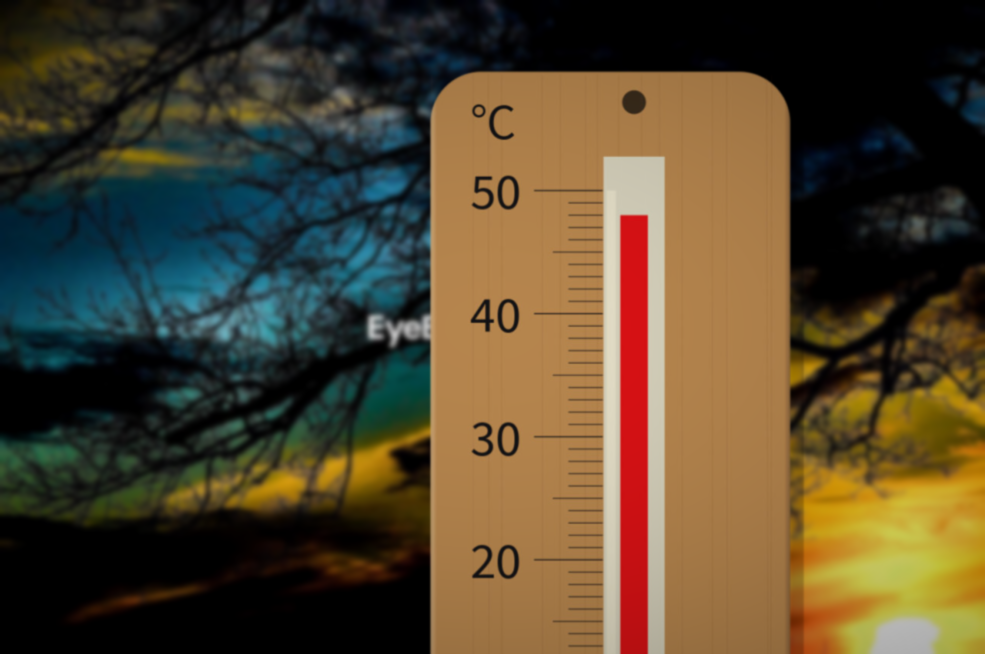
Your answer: **48** °C
